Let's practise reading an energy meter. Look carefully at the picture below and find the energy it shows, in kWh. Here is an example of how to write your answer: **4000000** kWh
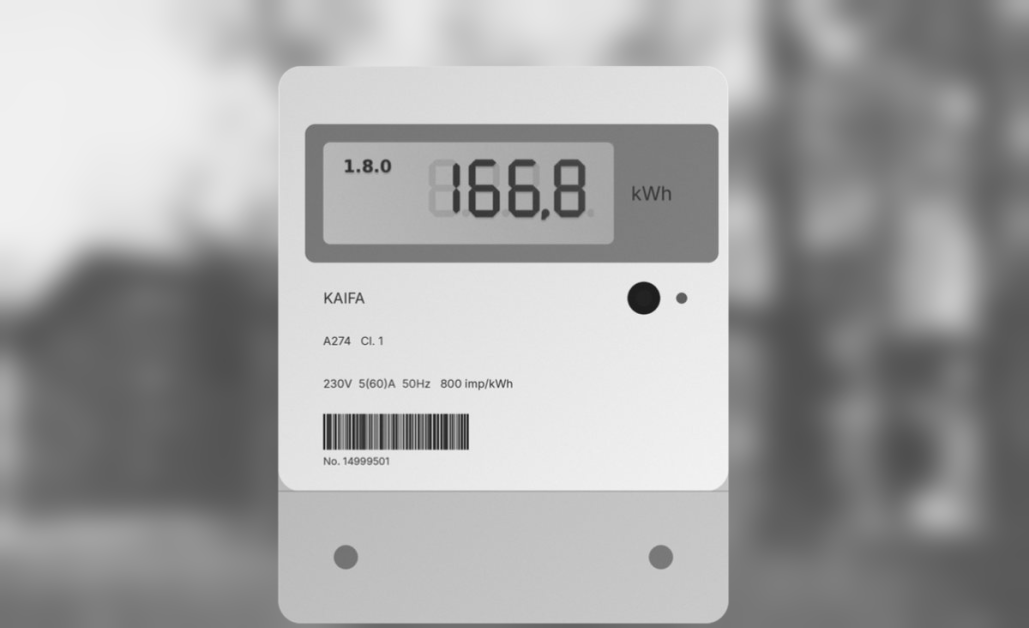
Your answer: **166.8** kWh
